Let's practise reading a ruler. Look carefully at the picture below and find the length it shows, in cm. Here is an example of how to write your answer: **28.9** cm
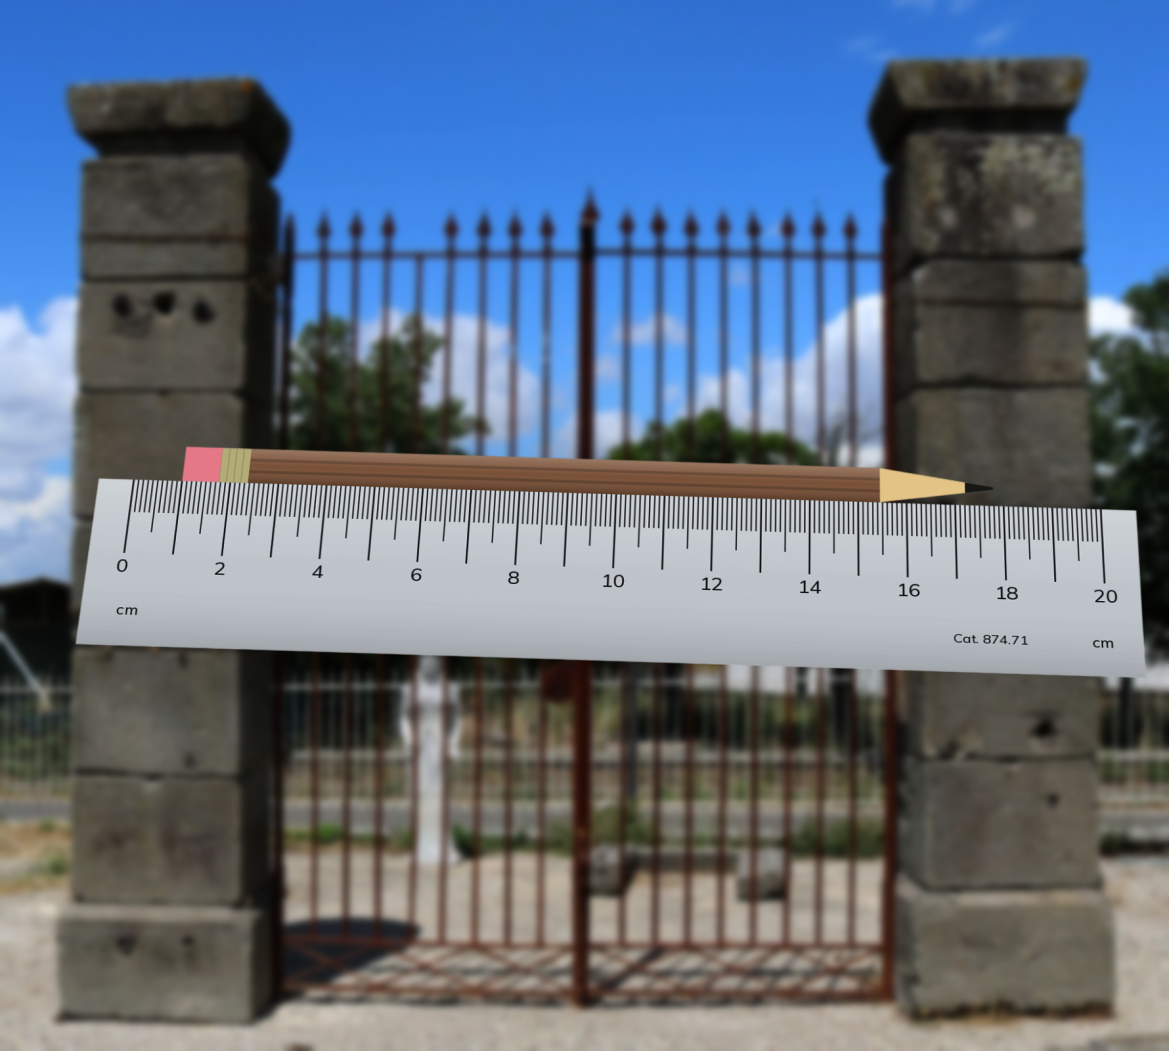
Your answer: **16.8** cm
